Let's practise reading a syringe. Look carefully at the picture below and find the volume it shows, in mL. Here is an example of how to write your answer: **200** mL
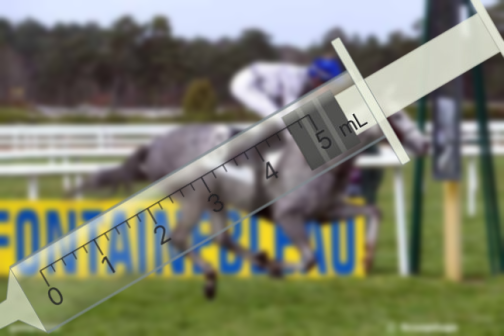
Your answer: **4.6** mL
